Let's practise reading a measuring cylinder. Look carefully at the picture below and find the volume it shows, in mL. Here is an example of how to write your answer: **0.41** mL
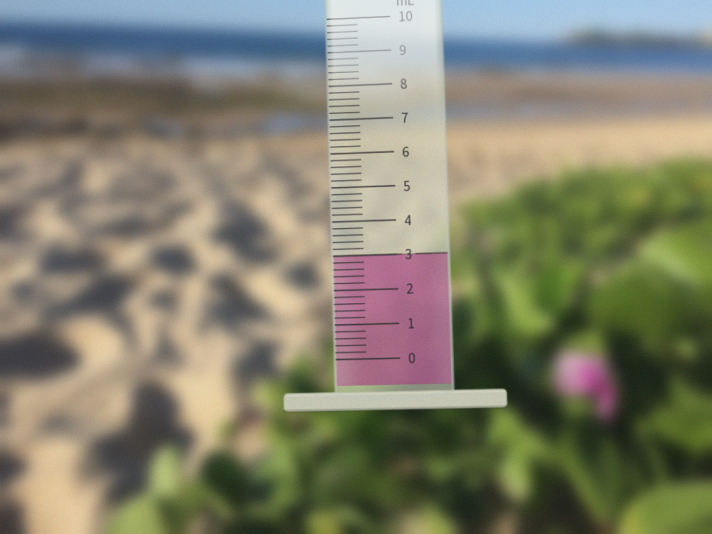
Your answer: **3** mL
